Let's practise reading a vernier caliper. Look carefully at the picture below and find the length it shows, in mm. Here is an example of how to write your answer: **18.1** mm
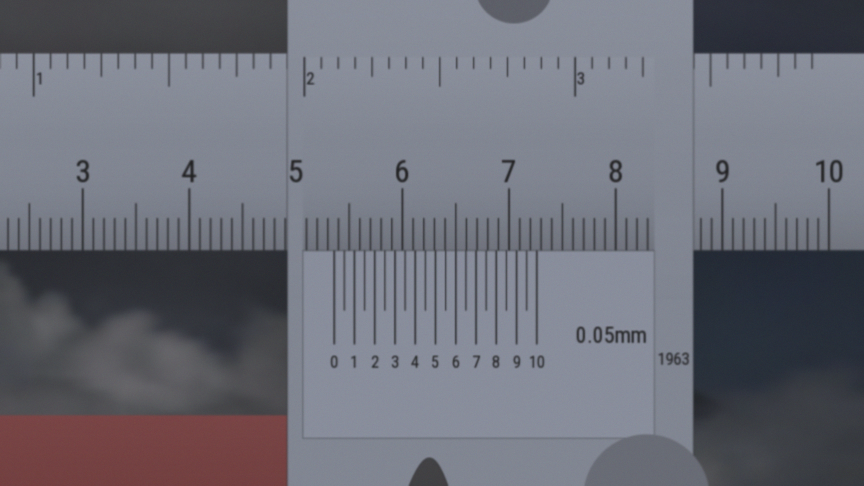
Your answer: **53.6** mm
